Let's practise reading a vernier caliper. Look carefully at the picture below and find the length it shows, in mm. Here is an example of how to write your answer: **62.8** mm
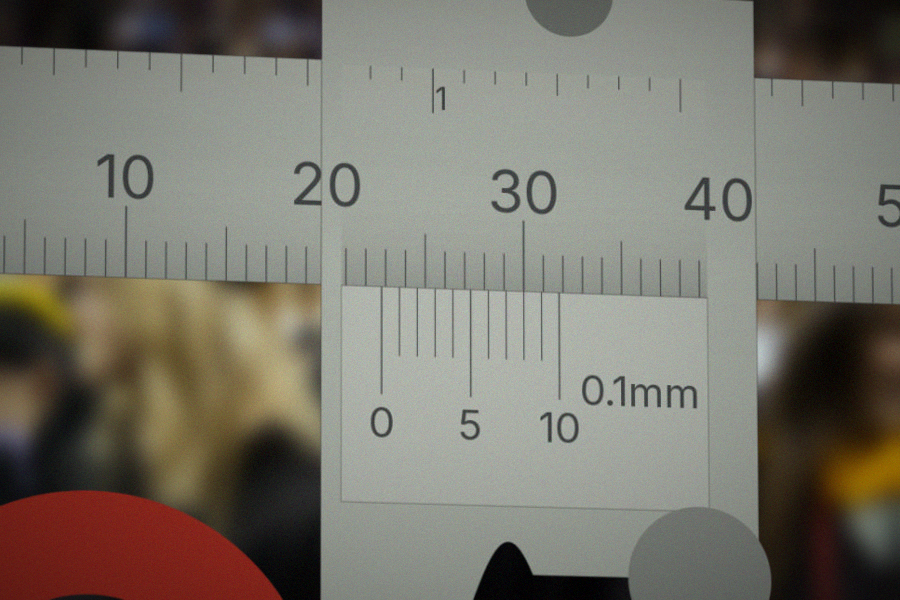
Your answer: **22.8** mm
